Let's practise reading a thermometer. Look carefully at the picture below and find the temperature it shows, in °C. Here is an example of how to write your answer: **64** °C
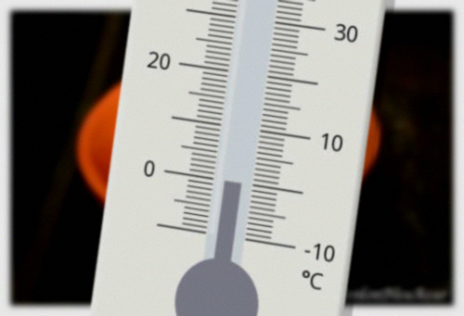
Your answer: **0** °C
